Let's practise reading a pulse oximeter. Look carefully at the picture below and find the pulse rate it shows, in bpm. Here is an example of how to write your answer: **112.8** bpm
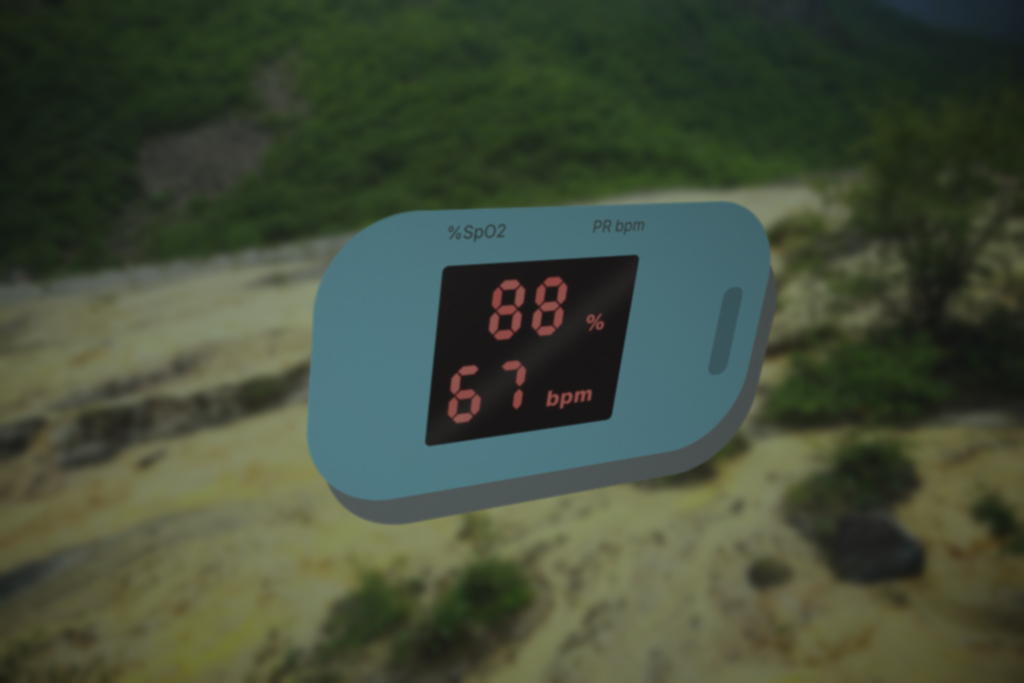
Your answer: **67** bpm
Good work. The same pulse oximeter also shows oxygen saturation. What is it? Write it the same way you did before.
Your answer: **88** %
